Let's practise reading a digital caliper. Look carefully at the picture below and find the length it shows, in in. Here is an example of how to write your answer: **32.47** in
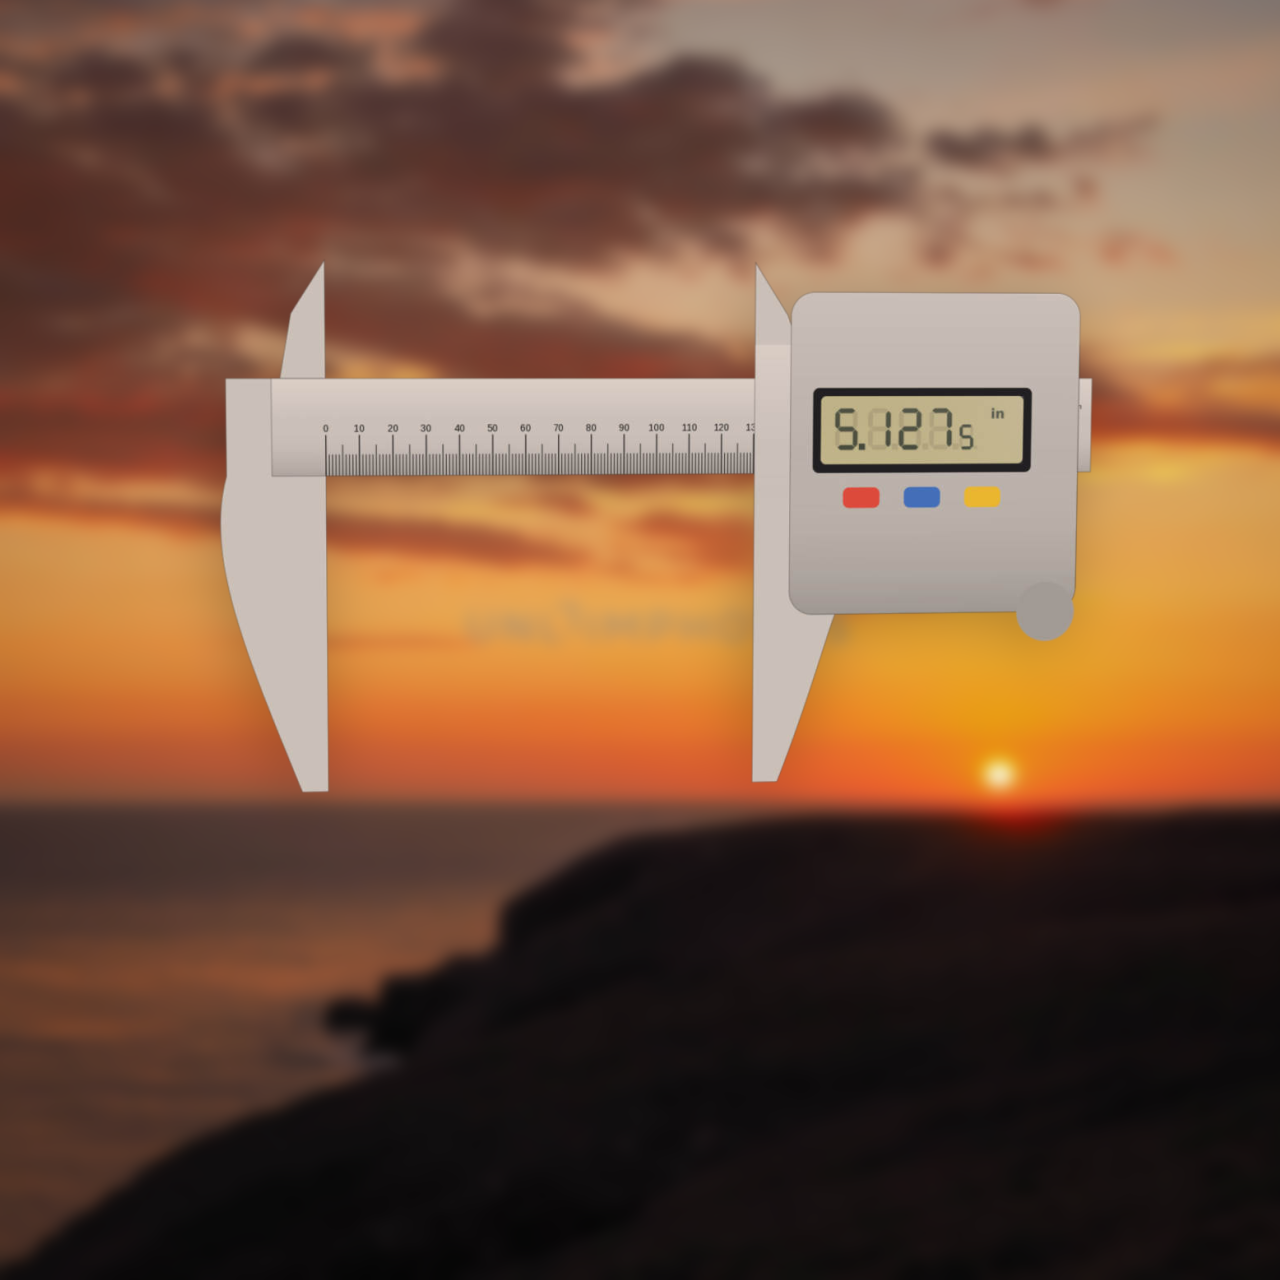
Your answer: **5.1275** in
